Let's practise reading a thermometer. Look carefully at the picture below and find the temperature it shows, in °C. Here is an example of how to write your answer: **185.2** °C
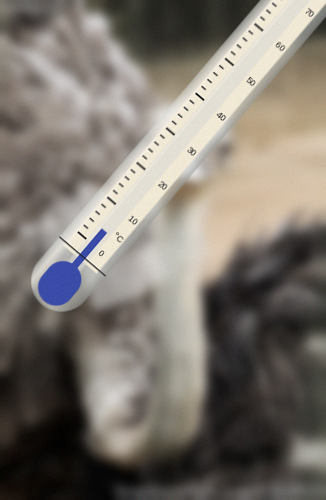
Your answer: **4** °C
